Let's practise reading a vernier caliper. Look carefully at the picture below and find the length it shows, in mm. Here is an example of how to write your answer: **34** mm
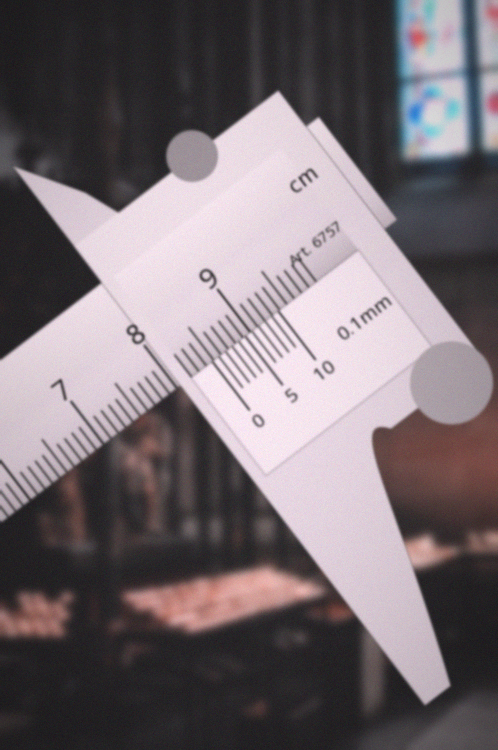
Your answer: **84.8** mm
